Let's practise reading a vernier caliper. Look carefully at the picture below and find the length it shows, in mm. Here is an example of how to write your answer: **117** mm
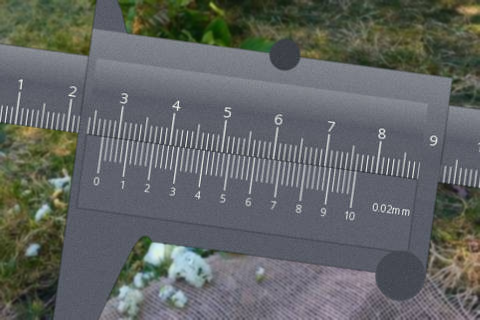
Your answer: **27.0** mm
